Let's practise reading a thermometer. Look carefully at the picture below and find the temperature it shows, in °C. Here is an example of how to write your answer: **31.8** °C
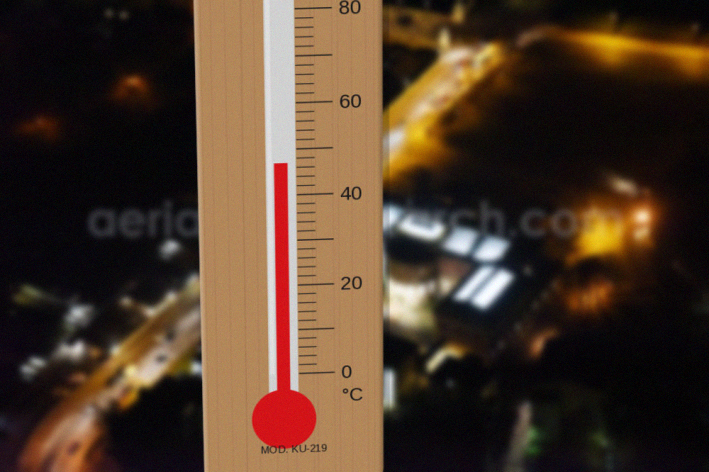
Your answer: **47** °C
